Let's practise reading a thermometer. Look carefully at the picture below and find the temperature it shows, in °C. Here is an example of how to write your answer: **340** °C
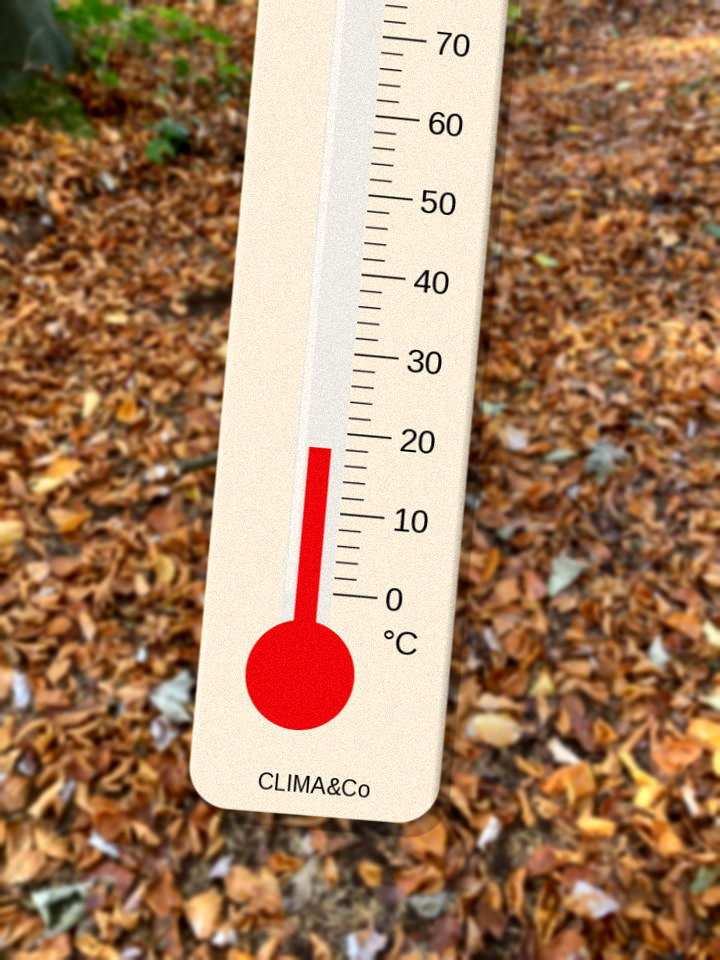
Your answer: **18** °C
